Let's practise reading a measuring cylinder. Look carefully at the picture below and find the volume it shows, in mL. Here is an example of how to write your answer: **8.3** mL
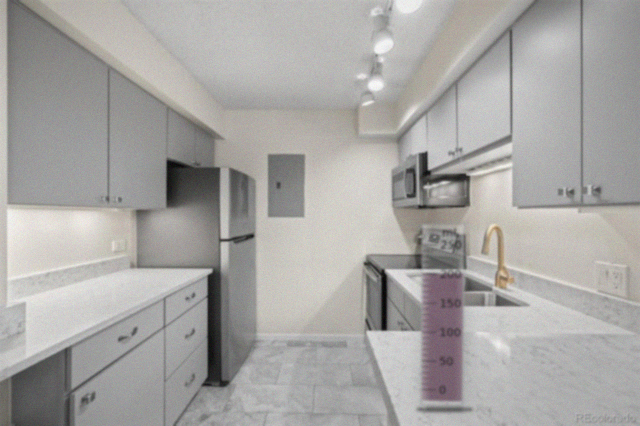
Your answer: **200** mL
